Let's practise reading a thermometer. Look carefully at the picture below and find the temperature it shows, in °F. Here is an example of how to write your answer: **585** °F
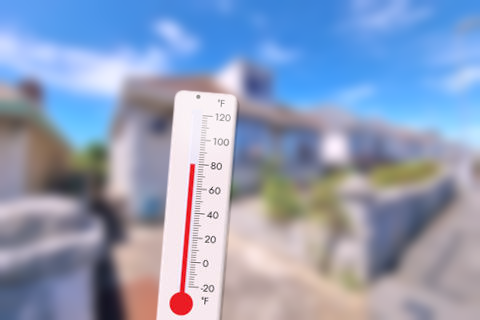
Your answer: **80** °F
